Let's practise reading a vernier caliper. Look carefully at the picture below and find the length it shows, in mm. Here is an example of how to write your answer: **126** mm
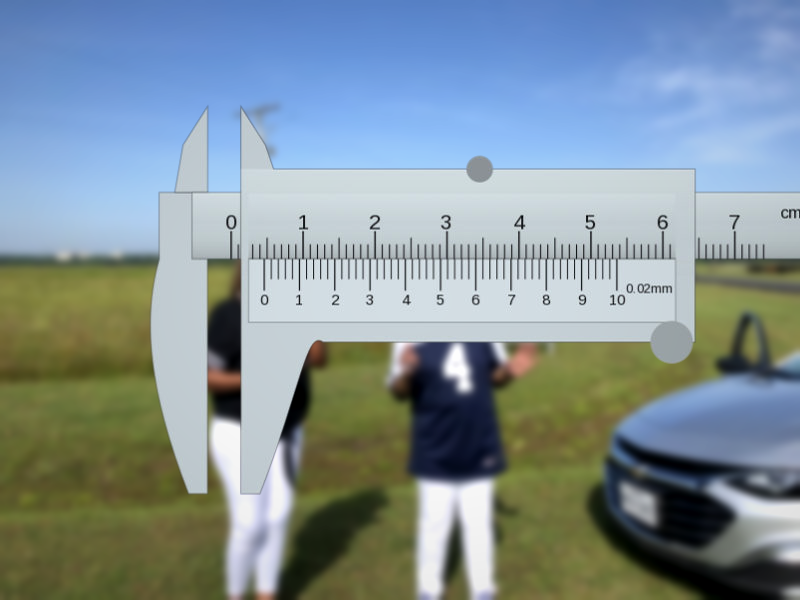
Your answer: **4.6** mm
